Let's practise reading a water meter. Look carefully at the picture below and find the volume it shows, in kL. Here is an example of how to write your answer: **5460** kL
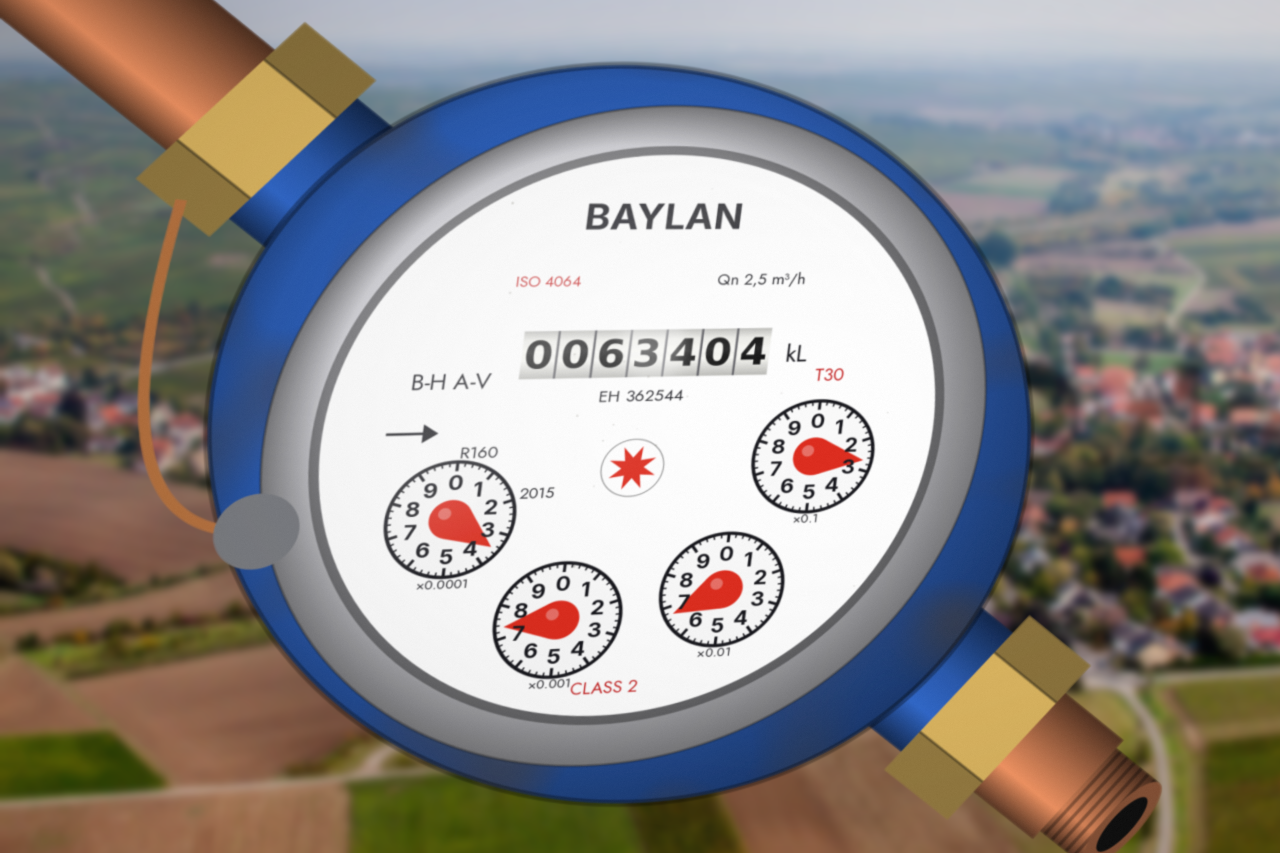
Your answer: **63404.2673** kL
